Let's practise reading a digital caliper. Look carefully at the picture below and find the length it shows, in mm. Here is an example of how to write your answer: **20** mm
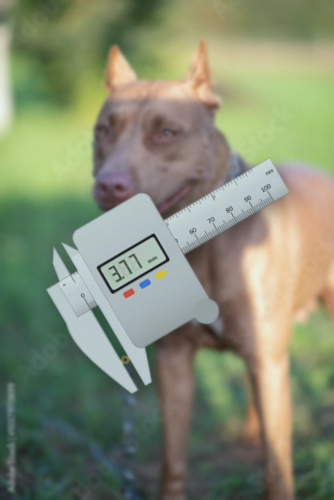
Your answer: **3.77** mm
